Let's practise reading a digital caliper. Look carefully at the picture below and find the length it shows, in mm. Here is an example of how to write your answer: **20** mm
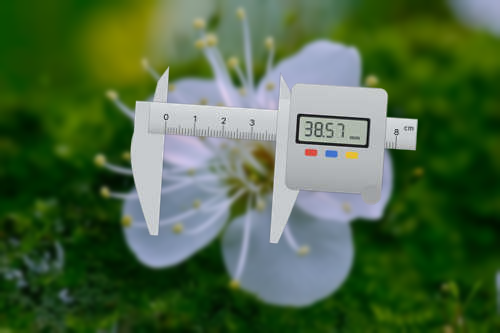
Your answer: **38.57** mm
